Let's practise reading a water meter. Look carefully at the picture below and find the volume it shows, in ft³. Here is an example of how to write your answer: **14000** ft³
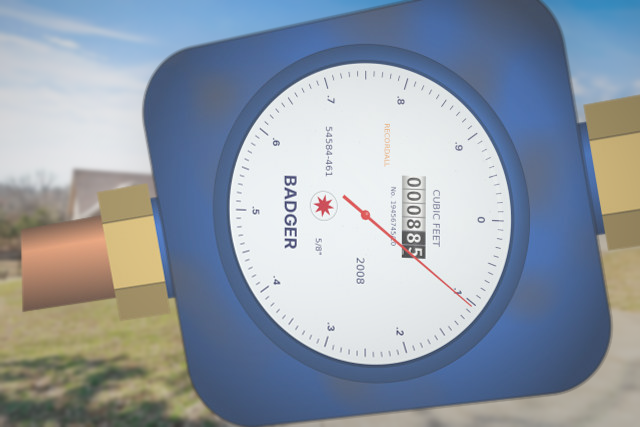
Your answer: **885.10** ft³
